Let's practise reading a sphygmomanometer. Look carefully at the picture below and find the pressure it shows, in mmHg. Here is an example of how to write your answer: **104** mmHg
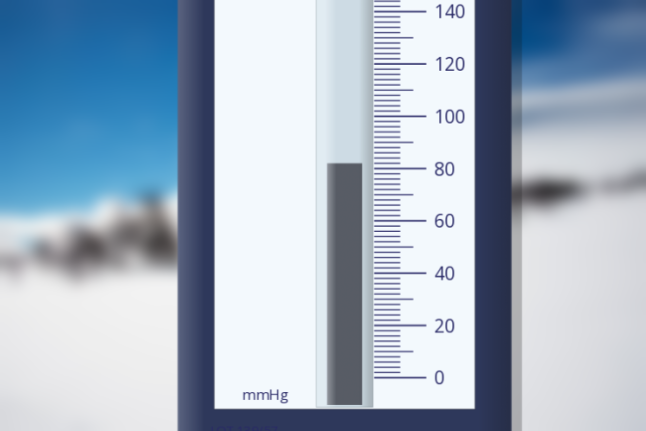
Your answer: **82** mmHg
